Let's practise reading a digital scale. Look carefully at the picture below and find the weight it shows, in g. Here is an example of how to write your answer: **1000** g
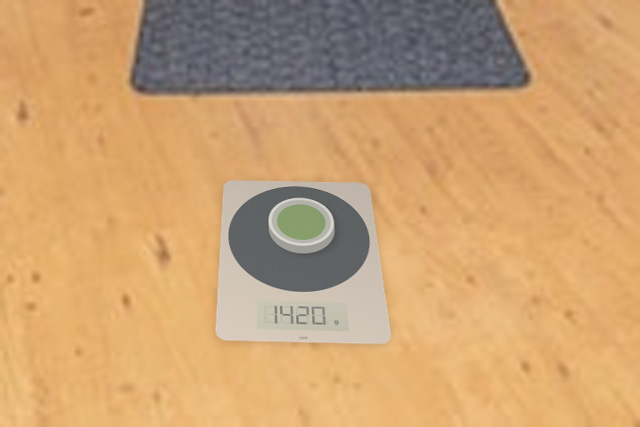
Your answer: **1420** g
